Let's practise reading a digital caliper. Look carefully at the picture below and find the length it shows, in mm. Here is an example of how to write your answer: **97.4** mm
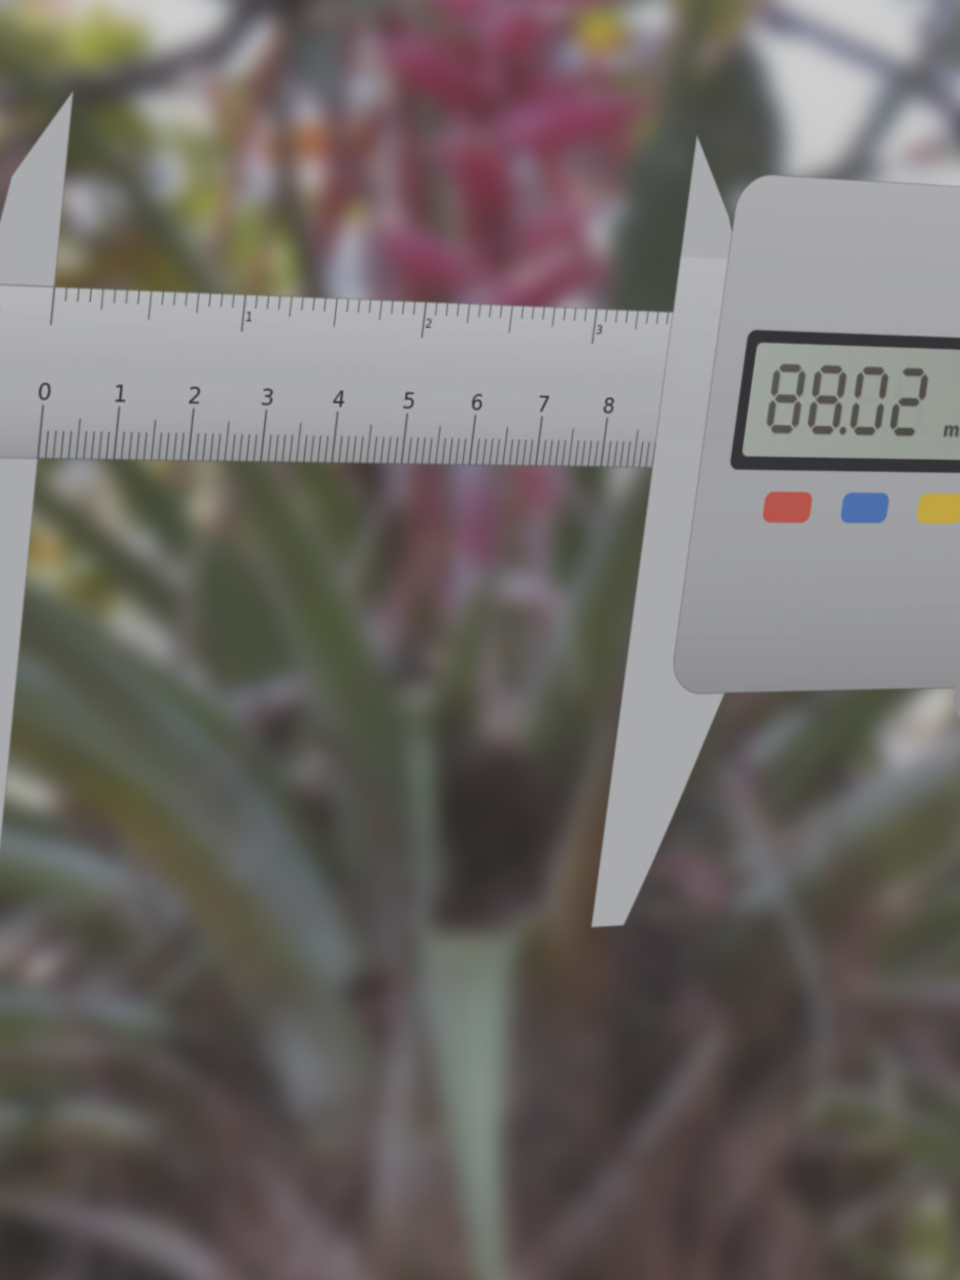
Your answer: **88.02** mm
